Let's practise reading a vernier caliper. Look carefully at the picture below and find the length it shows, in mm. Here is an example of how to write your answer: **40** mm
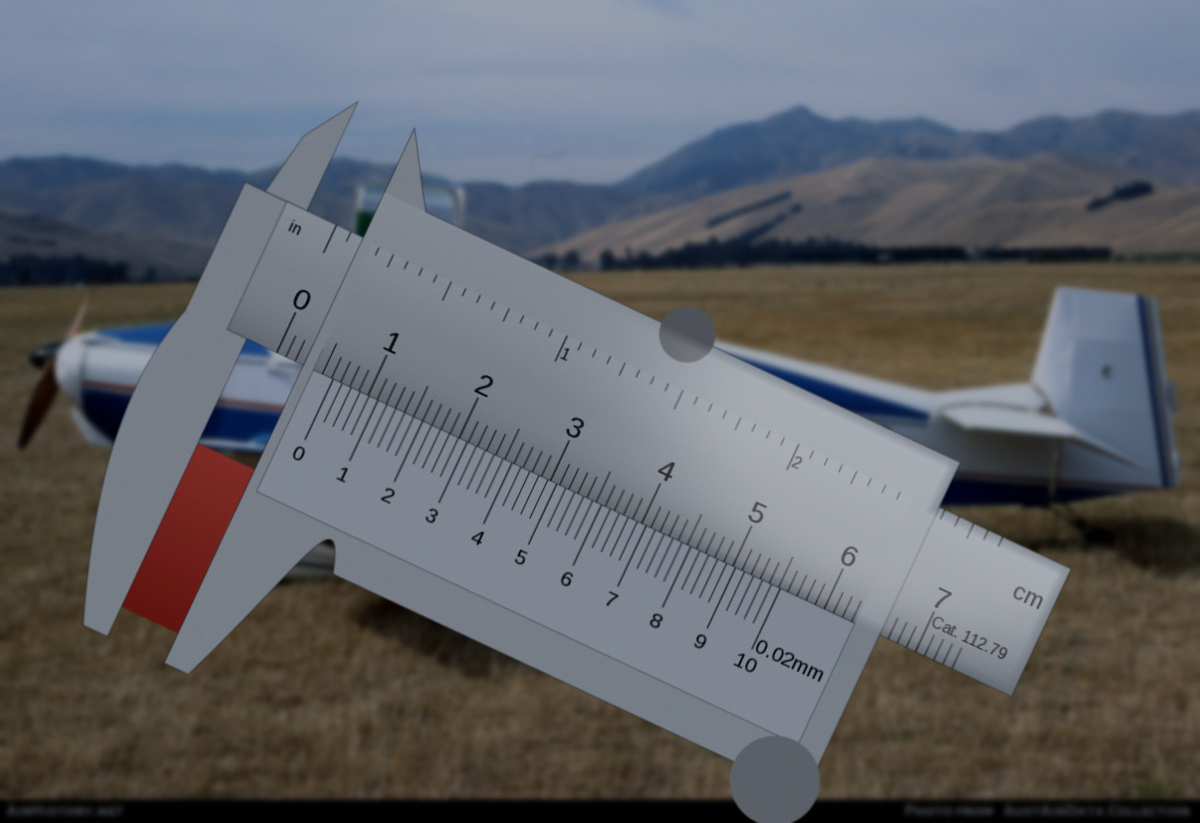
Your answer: **6.2** mm
